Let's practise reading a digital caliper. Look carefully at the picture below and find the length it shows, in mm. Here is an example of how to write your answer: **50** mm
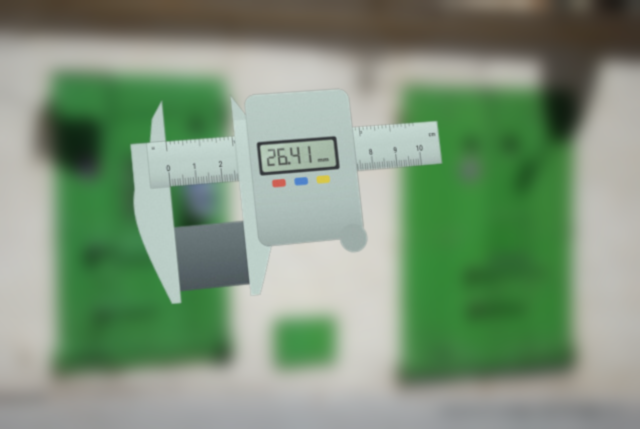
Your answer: **26.41** mm
